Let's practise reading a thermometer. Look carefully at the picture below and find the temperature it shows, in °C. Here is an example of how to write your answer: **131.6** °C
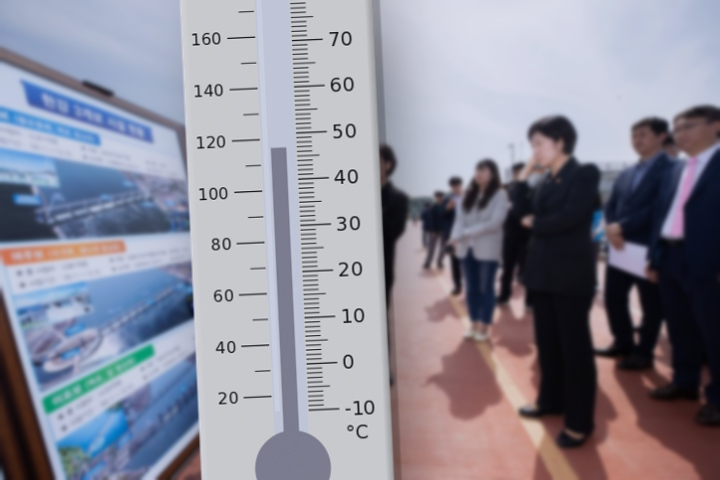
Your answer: **47** °C
